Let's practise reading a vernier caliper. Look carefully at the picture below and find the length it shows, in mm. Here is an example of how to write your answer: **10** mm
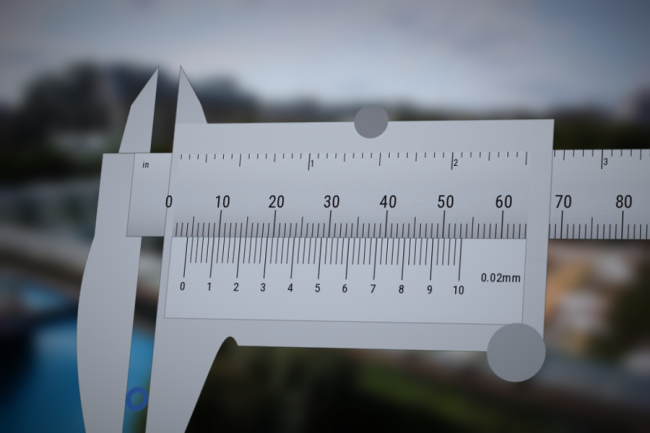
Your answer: **4.2** mm
